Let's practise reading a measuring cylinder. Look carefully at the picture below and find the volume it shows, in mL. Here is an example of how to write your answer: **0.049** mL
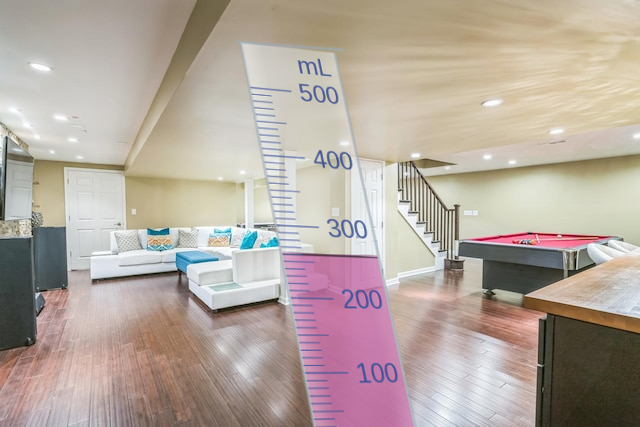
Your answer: **260** mL
